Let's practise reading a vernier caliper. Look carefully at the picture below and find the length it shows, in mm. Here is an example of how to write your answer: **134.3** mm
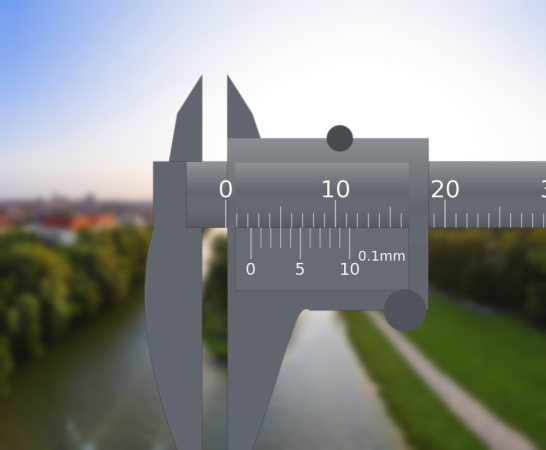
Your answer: **2.3** mm
